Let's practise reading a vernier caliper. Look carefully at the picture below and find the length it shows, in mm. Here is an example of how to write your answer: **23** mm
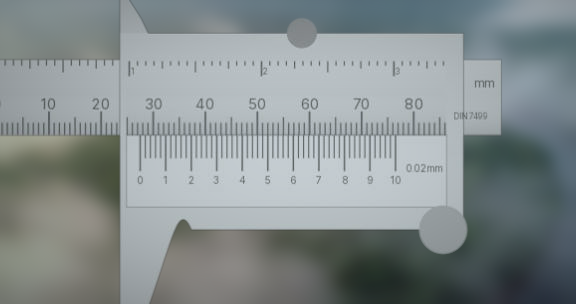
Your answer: **27.5** mm
